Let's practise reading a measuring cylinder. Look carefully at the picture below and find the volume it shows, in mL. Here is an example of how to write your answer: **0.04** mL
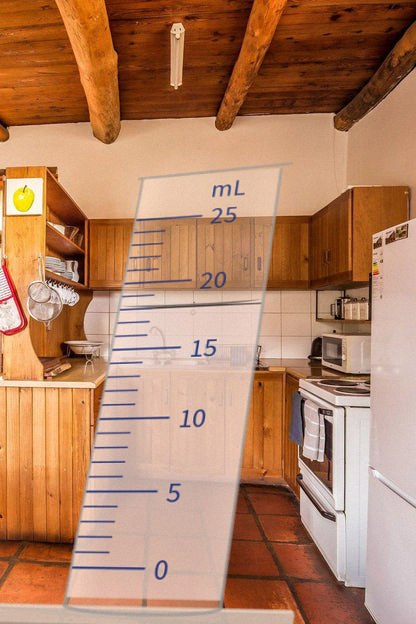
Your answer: **18** mL
